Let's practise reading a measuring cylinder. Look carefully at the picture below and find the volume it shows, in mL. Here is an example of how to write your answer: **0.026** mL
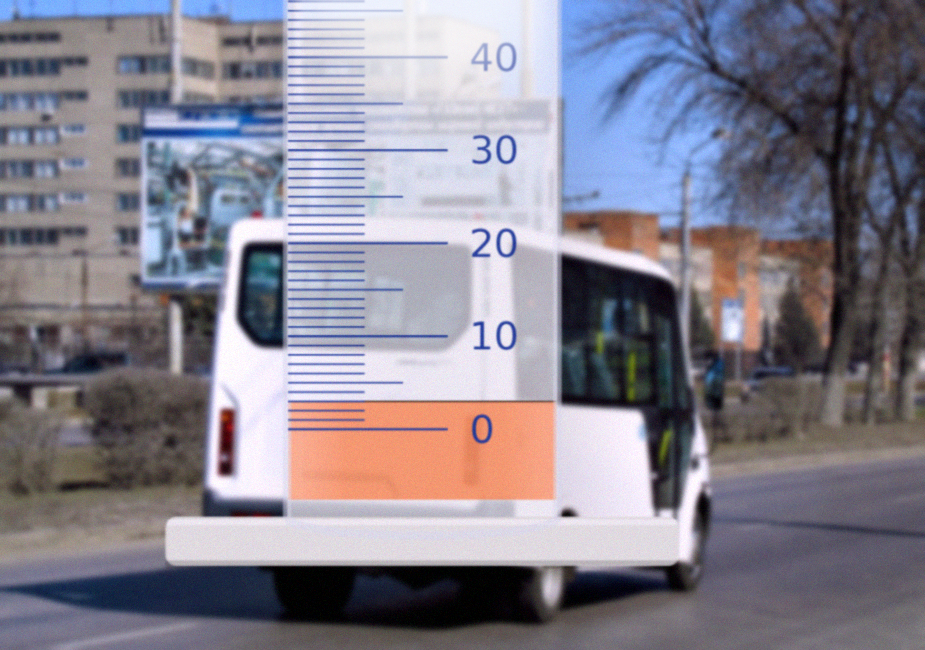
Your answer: **3** mL
